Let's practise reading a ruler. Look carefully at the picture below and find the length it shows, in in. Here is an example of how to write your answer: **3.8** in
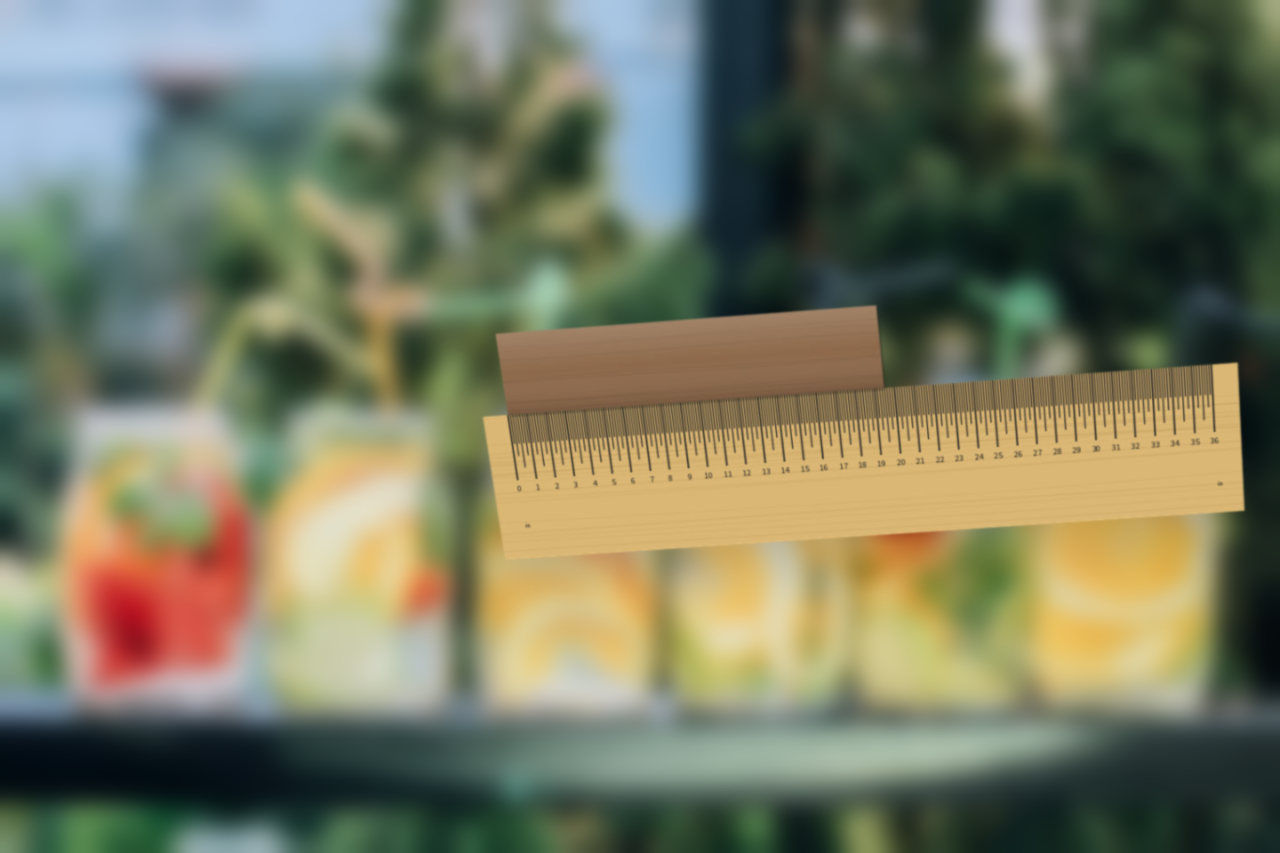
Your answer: **19.5** in
